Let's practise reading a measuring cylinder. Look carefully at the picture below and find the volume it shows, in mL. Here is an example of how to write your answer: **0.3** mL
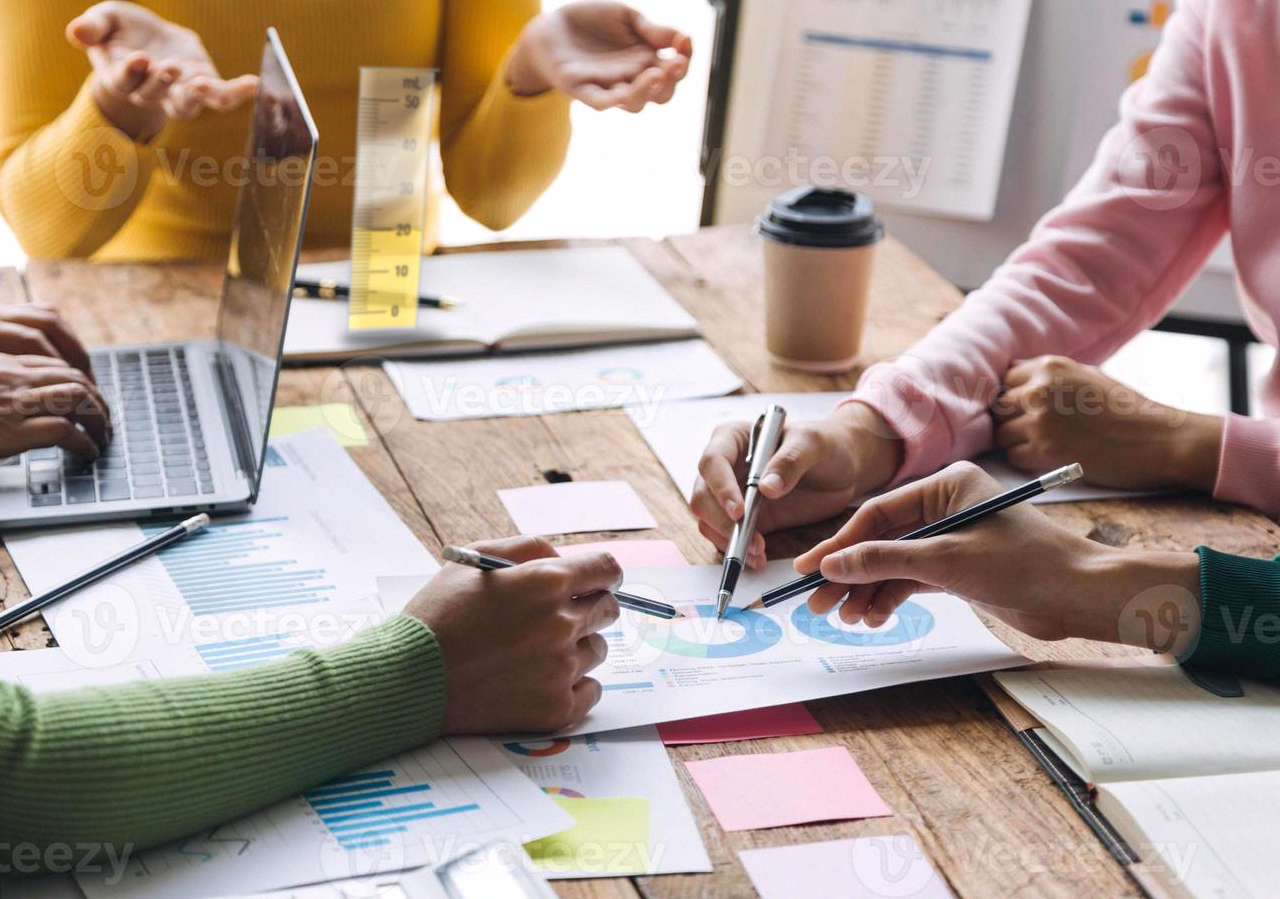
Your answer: **20** mL
